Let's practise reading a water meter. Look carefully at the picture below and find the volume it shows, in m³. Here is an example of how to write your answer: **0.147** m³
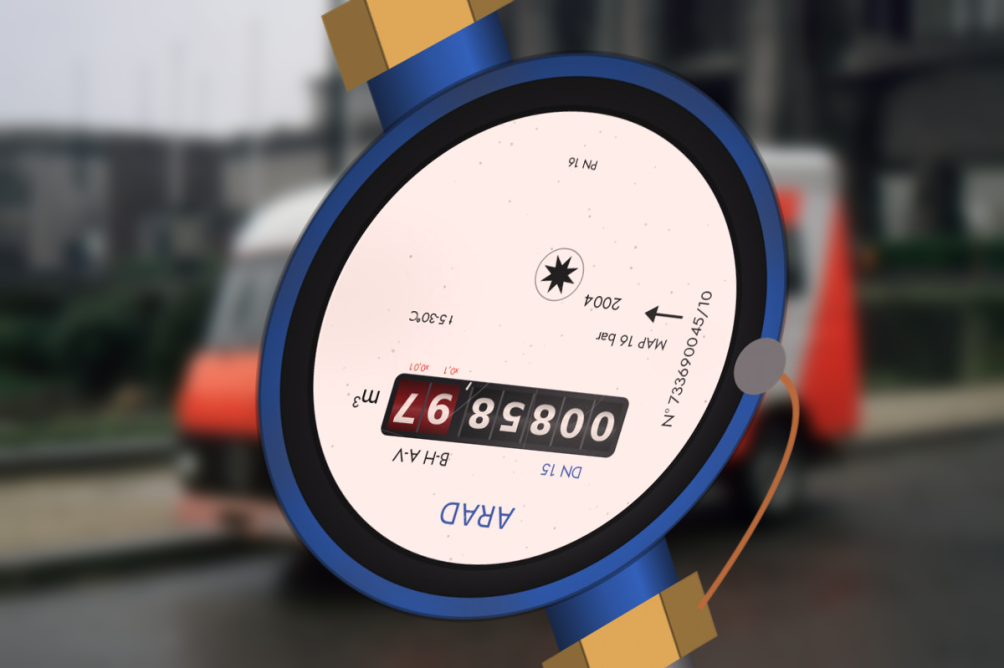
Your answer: **858.97** m³
